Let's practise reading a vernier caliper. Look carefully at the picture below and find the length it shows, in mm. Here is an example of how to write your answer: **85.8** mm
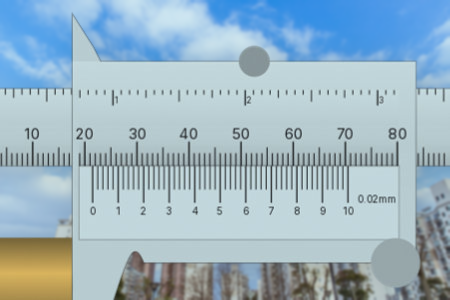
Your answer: **21.5** mm
